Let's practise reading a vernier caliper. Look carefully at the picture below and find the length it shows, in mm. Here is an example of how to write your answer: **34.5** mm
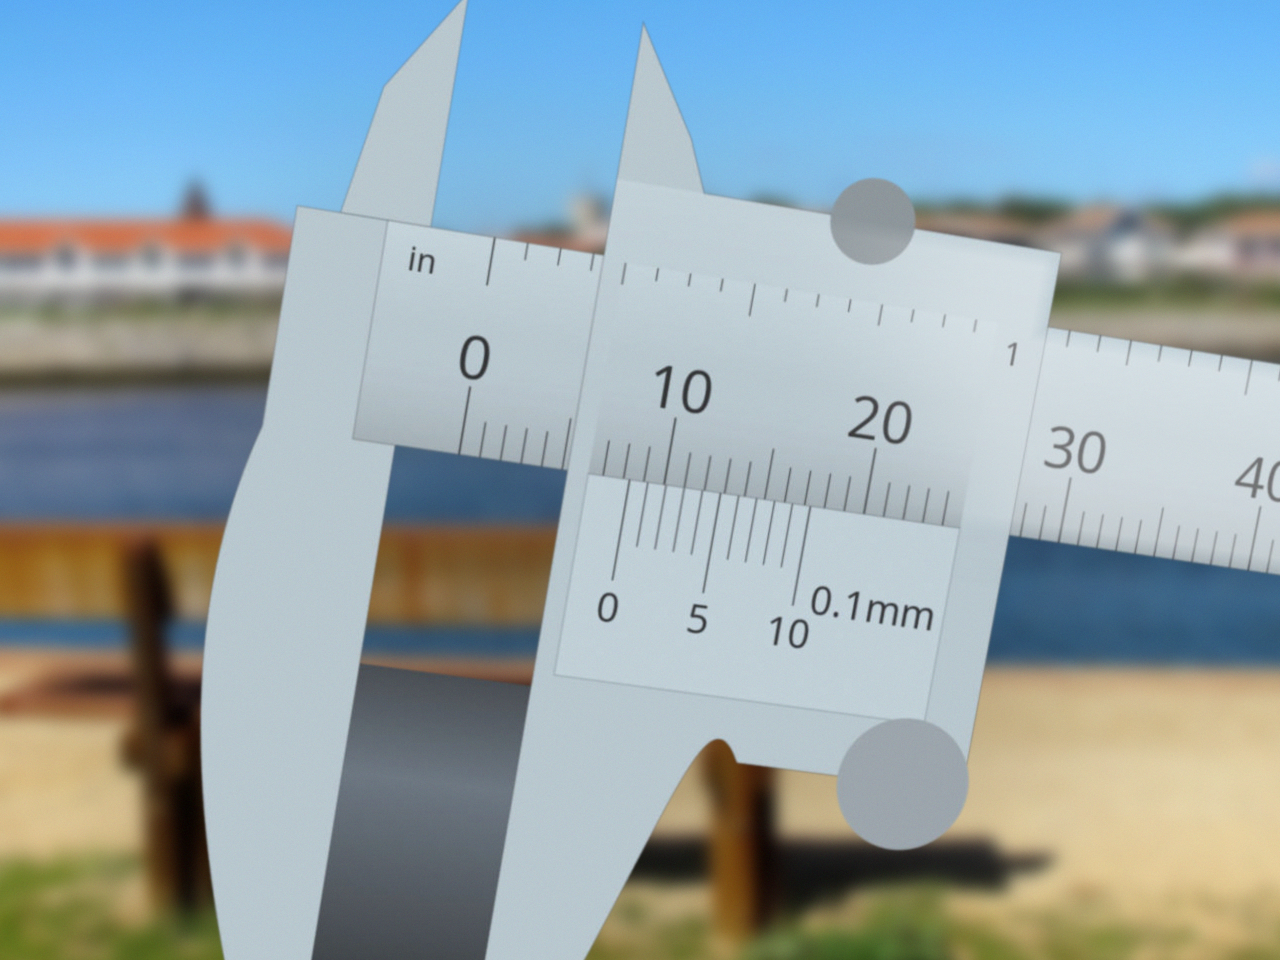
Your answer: **8.3** mm
